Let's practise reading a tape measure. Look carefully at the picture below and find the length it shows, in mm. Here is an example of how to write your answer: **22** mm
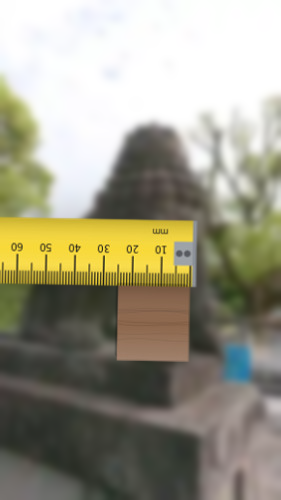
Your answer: **25** mm
